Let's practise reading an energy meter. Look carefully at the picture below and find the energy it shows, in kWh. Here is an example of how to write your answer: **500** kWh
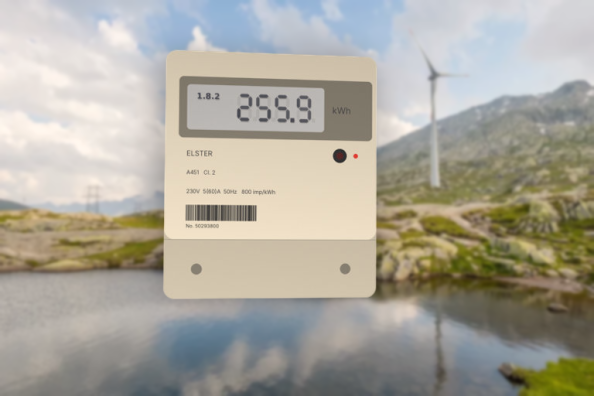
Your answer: **255.9** kWh
